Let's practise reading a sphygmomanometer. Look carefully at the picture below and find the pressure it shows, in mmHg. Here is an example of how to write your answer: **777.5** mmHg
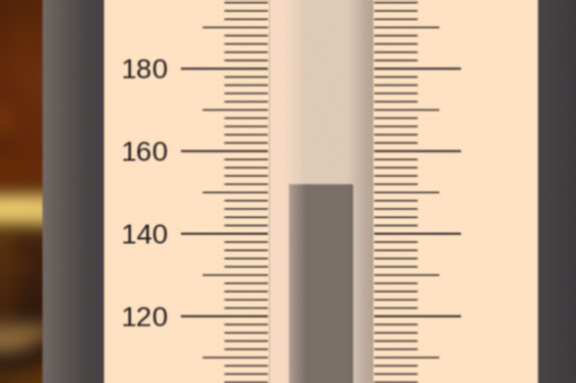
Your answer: **152** mmHg
